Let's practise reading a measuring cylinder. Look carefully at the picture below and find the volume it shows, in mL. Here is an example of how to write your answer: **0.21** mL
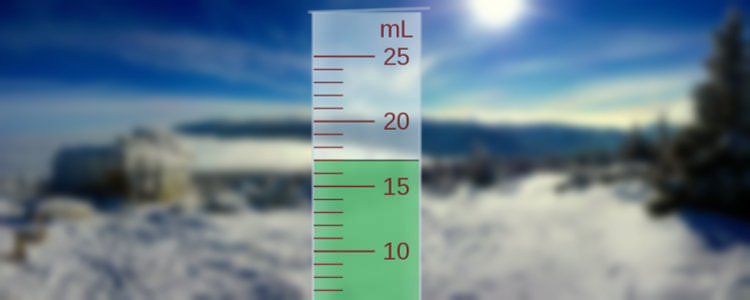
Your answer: **17** mL
